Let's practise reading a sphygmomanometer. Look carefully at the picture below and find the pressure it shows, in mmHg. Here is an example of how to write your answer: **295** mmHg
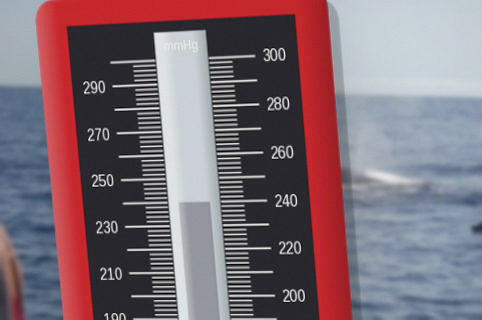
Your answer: **240** mmHg
